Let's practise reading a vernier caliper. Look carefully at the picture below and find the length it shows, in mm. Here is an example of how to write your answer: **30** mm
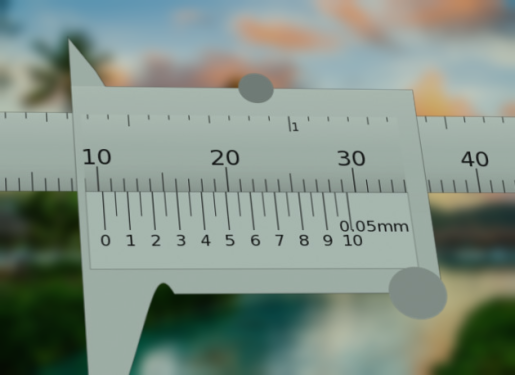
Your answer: **10.3** mm
